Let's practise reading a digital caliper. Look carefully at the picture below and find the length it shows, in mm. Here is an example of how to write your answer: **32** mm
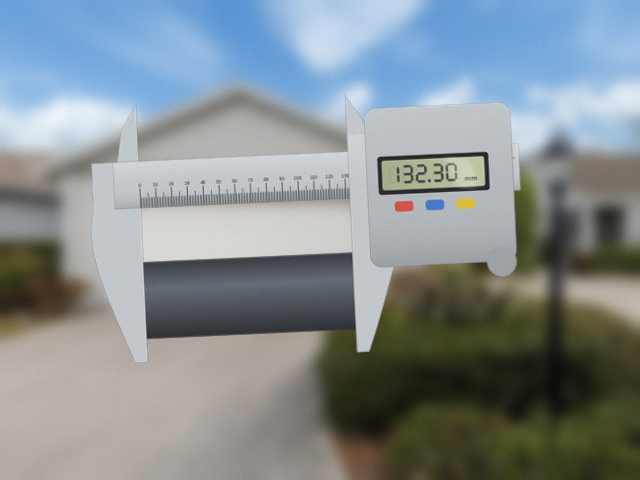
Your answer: **132.30** mm
